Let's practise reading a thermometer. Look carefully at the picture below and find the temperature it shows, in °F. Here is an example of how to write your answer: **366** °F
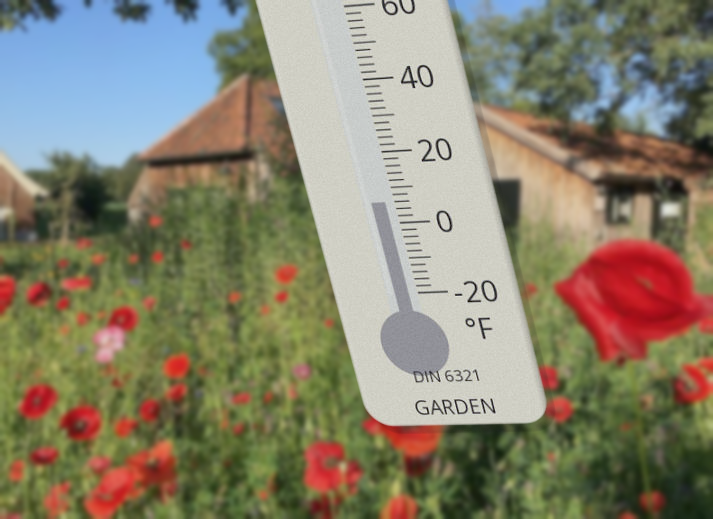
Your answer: **6** °F
